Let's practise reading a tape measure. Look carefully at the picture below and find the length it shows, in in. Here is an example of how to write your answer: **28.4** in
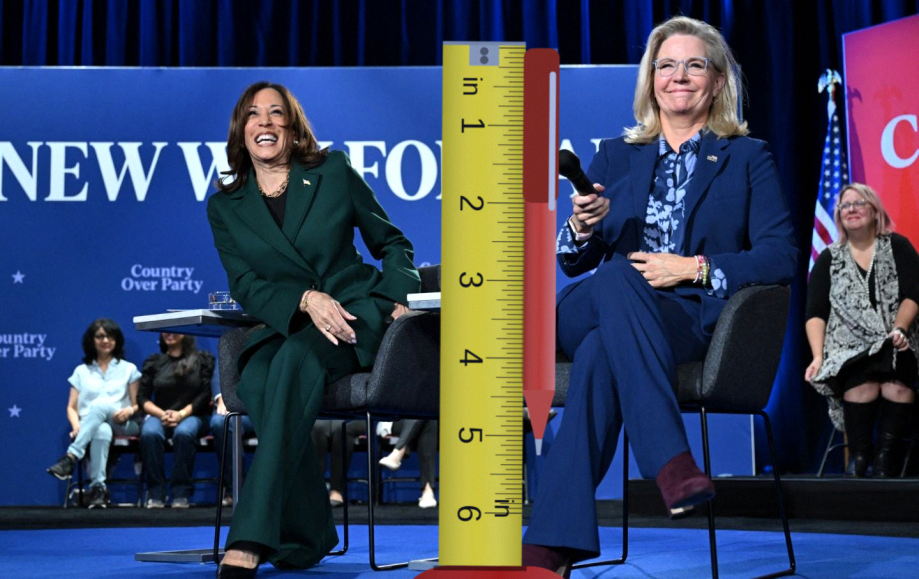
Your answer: **5.25** in
